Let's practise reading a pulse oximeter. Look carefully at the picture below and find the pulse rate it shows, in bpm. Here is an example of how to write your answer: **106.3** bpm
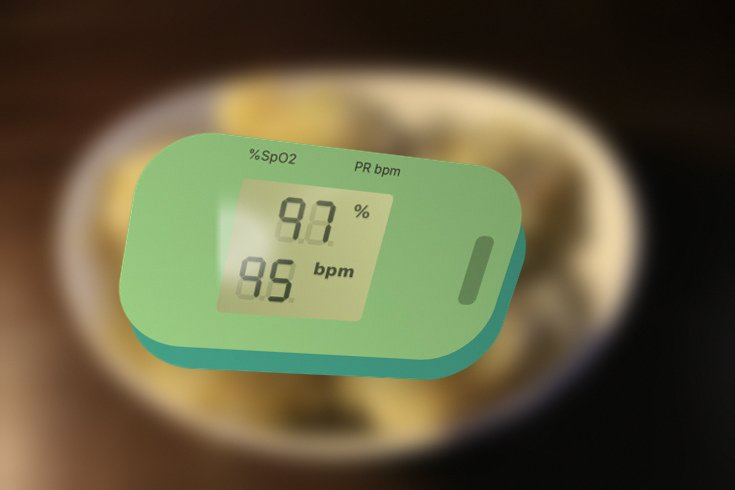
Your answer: **95** bpm
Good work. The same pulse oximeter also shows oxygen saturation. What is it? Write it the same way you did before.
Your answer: **97** %
